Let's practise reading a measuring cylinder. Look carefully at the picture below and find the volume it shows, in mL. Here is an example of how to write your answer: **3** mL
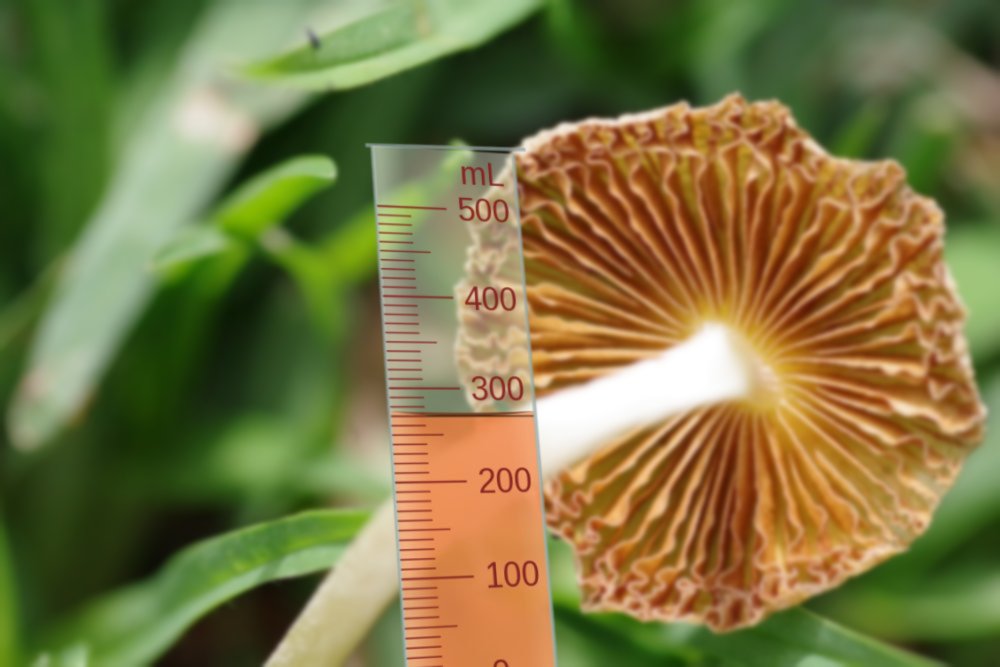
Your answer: **270** mL
